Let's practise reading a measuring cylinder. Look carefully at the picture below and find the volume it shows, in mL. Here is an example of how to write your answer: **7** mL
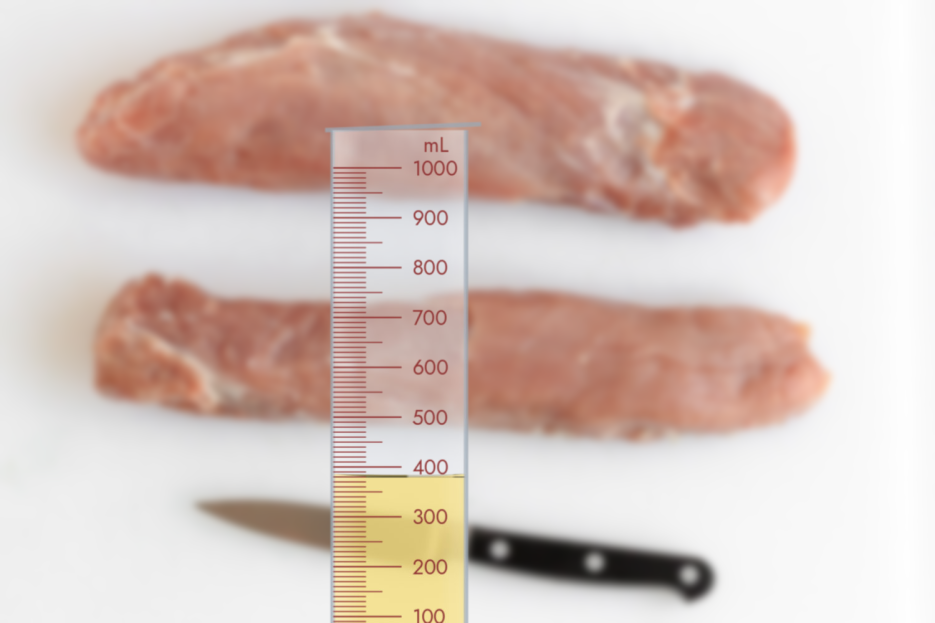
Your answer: **380** mL
